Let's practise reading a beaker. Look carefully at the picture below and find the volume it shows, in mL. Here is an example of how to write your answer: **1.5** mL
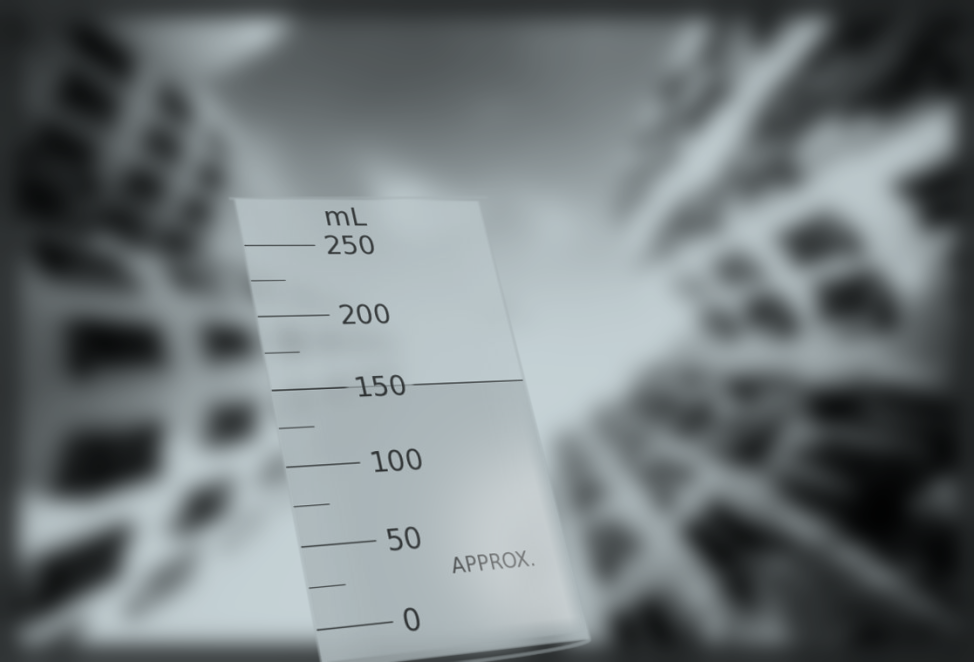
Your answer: **150** mL
